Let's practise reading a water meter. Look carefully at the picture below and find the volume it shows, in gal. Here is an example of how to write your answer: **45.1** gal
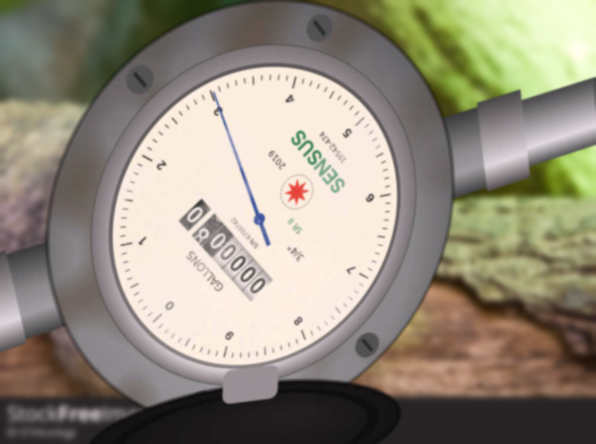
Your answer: **83.0** gal
